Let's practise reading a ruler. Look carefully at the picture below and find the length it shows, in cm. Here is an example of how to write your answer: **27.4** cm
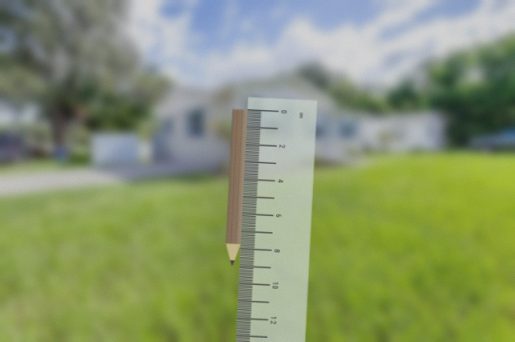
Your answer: **9** cm
